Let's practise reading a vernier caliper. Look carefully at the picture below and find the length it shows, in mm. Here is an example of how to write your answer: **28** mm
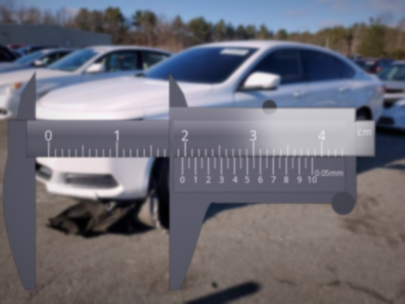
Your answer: **19.6** mm
